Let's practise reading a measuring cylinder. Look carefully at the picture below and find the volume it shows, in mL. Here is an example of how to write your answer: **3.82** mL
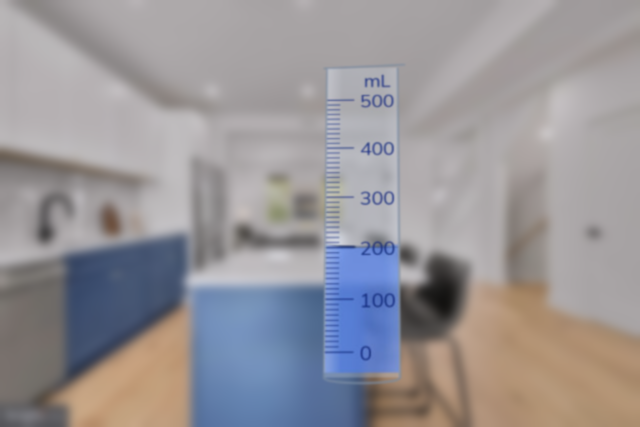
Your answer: **200** mL
